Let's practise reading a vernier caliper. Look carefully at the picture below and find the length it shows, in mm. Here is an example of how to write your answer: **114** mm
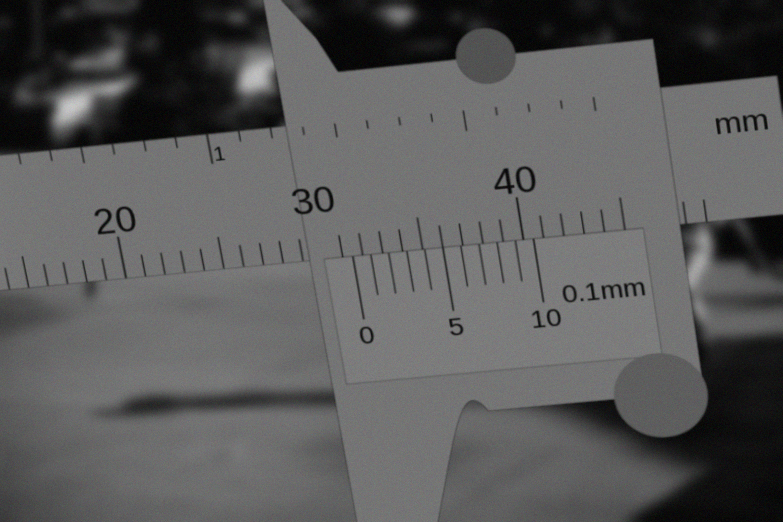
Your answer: **31.5** mm
